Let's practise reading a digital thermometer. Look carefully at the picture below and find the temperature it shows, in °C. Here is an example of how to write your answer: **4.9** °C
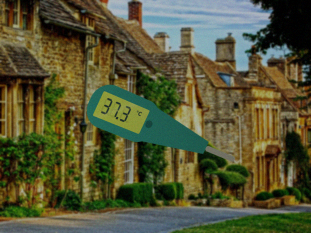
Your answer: **37.3** °C
